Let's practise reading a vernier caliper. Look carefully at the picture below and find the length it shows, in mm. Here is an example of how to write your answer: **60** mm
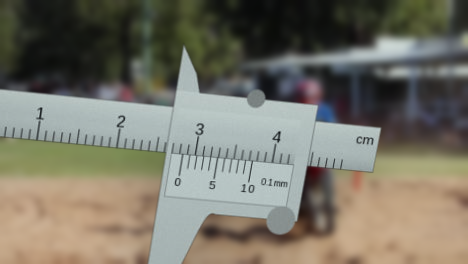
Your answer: **28.4** mm
